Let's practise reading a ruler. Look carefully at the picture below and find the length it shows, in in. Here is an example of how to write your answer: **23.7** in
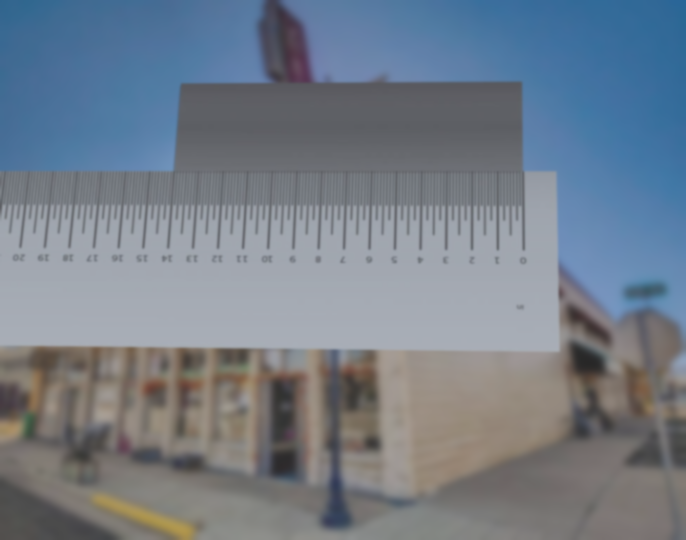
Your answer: **14** in
